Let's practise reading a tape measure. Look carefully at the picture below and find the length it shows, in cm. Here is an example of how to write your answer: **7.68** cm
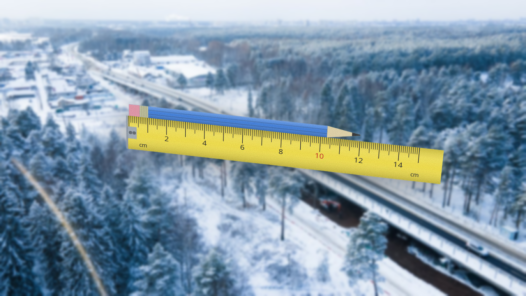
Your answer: **12** cm
